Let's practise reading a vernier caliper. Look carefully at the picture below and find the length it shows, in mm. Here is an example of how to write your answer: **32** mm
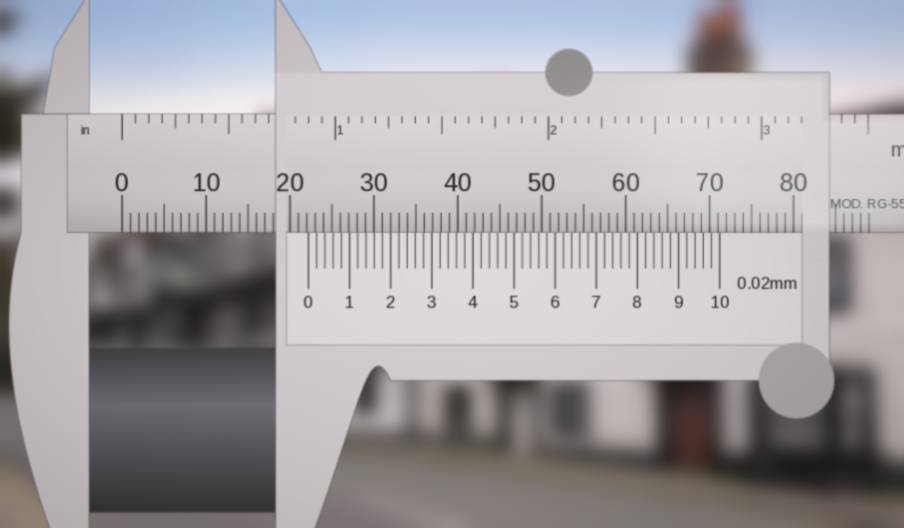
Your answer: **22.2** mm
